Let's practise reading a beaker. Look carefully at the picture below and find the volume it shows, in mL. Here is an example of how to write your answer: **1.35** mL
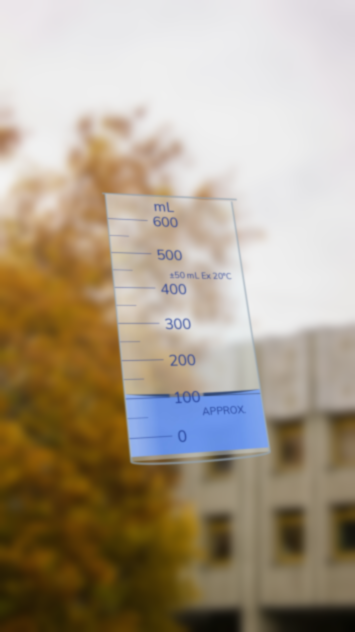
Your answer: **100** mL
